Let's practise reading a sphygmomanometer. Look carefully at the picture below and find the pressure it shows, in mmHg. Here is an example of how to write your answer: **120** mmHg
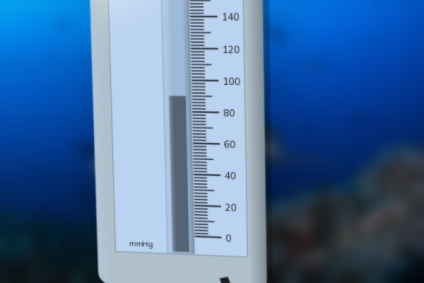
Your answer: **90** mmHg
